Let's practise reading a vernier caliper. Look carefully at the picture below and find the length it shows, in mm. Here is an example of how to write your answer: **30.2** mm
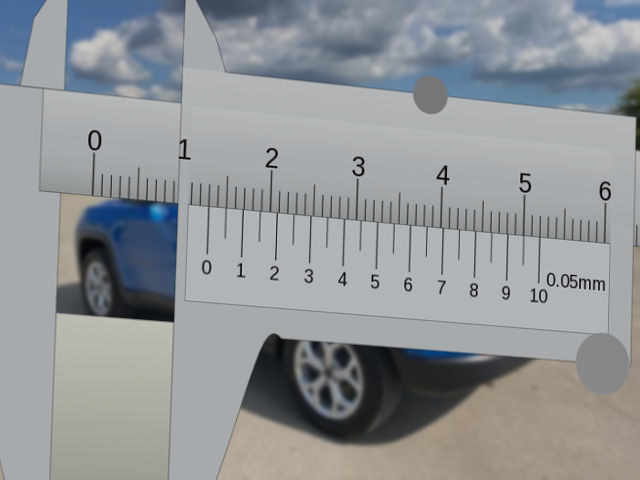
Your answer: **13.0** mm
